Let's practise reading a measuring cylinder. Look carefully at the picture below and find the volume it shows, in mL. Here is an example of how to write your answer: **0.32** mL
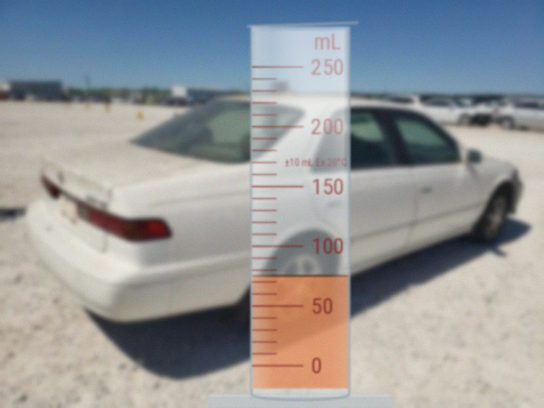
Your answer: **75** mL
